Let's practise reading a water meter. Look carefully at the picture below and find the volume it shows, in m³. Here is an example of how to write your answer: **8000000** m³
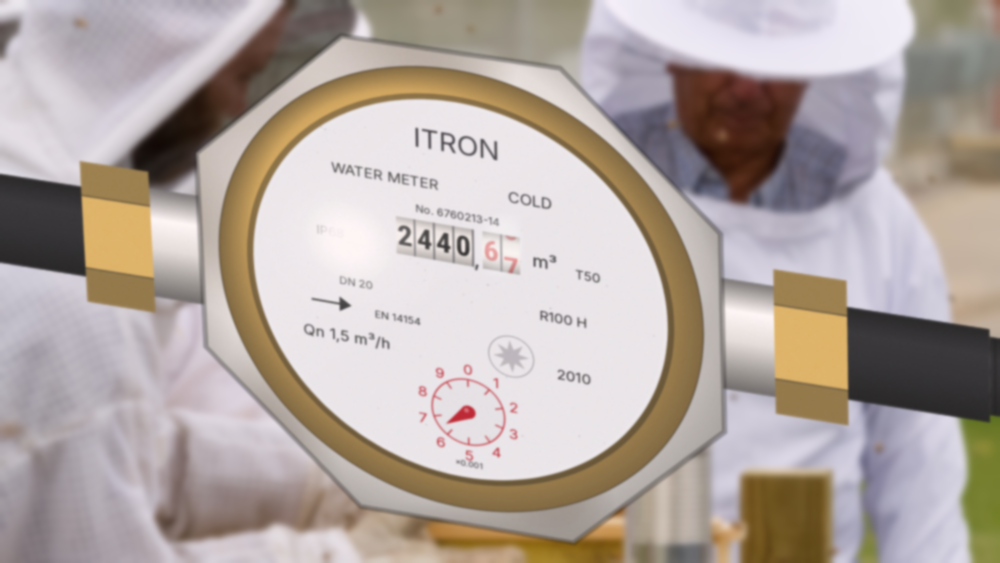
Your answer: **2440.666** m³
